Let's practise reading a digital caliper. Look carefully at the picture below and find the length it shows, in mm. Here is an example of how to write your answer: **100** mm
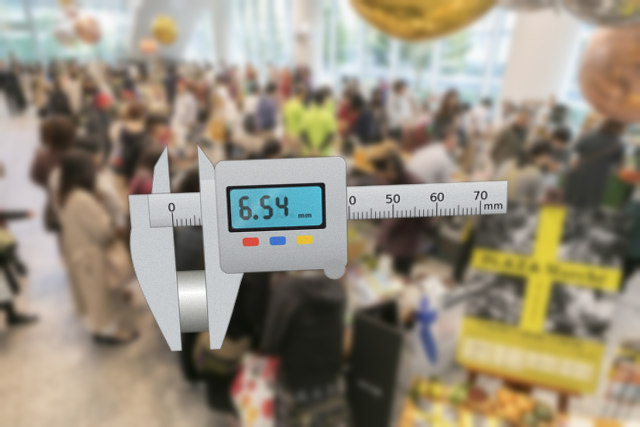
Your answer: **6.54** mm
